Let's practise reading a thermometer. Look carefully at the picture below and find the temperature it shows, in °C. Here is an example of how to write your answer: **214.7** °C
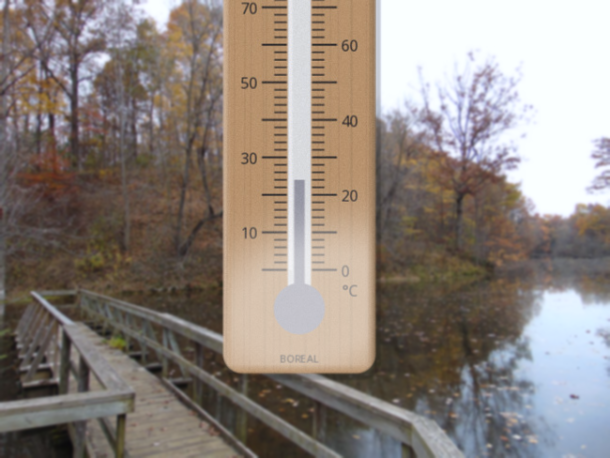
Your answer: **24** °C
